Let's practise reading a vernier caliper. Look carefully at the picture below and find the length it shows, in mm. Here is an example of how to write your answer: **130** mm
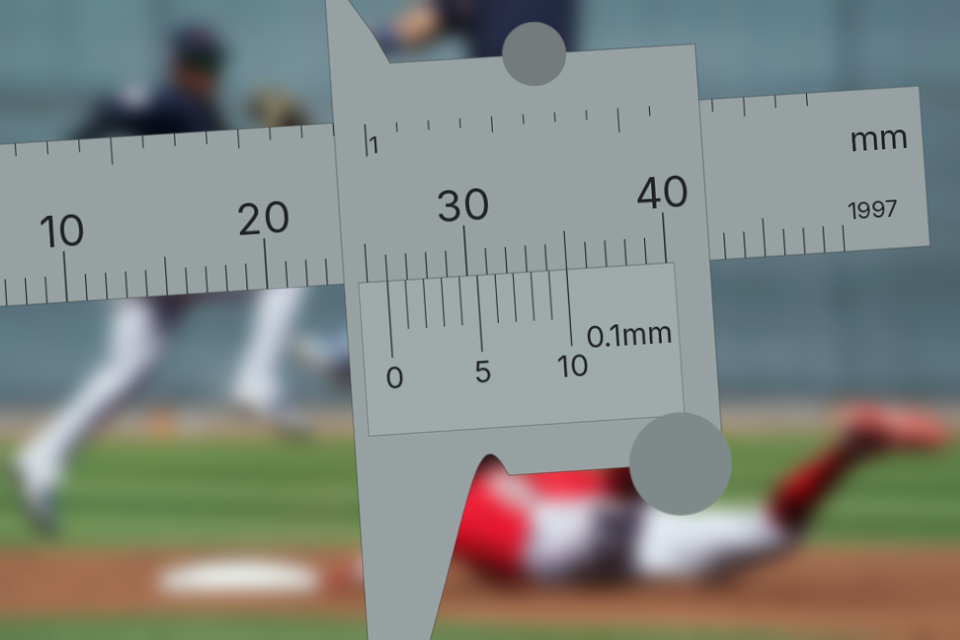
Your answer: **26.0** mm
